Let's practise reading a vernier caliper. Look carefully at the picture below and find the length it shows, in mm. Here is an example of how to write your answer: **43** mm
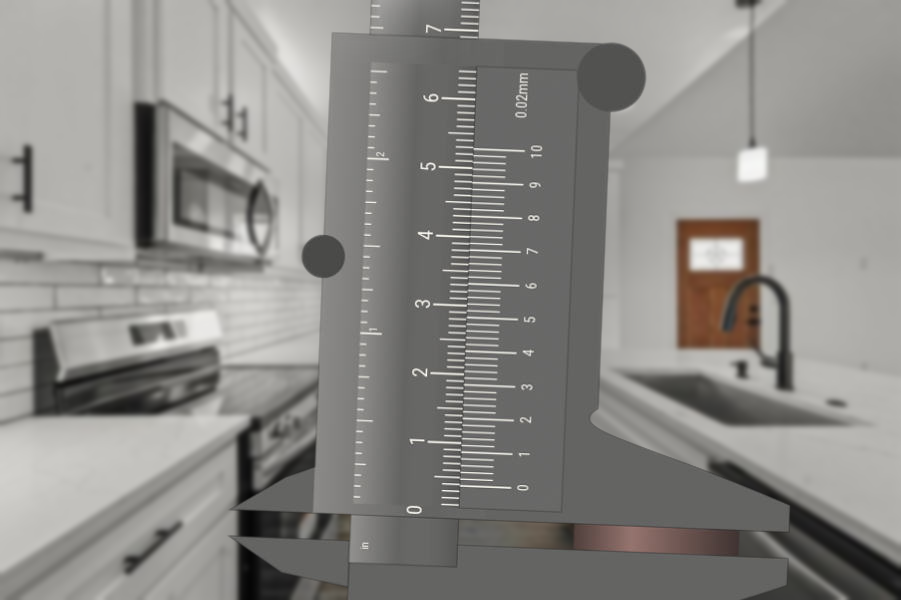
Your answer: **3.8** mm
